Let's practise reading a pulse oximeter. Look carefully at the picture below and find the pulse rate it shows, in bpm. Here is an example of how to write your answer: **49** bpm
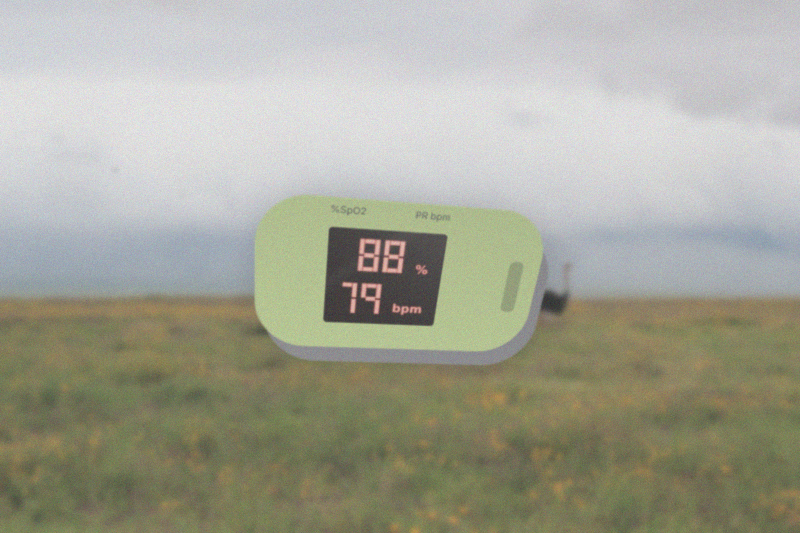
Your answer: **79** bpm
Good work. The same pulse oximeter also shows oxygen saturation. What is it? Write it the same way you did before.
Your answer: **88** %
